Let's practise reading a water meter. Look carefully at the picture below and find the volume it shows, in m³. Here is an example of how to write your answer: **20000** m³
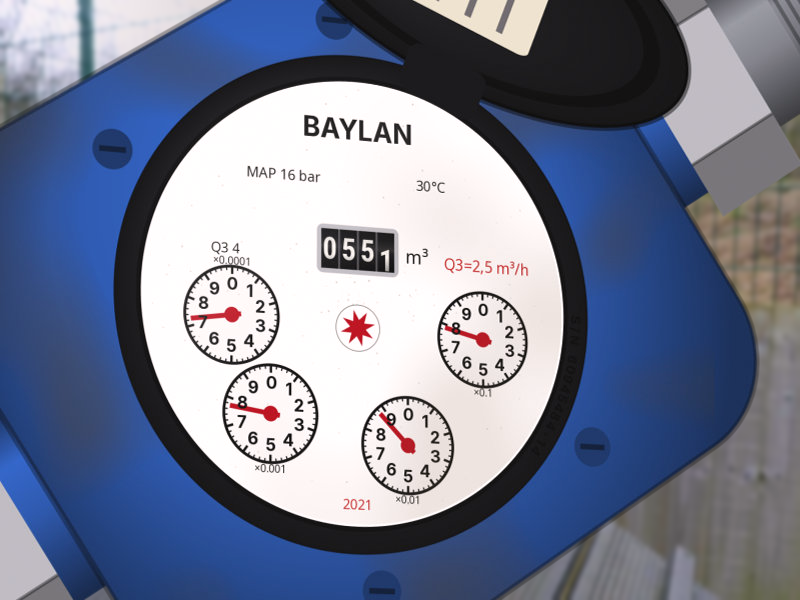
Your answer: **550.7877** m³
